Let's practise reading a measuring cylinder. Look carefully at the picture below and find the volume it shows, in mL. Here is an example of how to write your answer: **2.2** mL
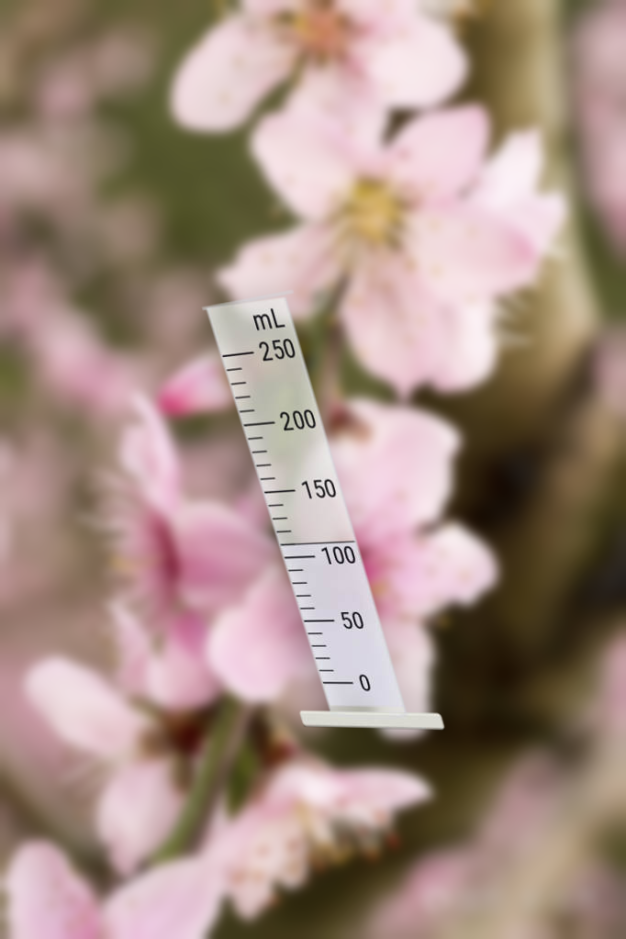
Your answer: **110** mL
